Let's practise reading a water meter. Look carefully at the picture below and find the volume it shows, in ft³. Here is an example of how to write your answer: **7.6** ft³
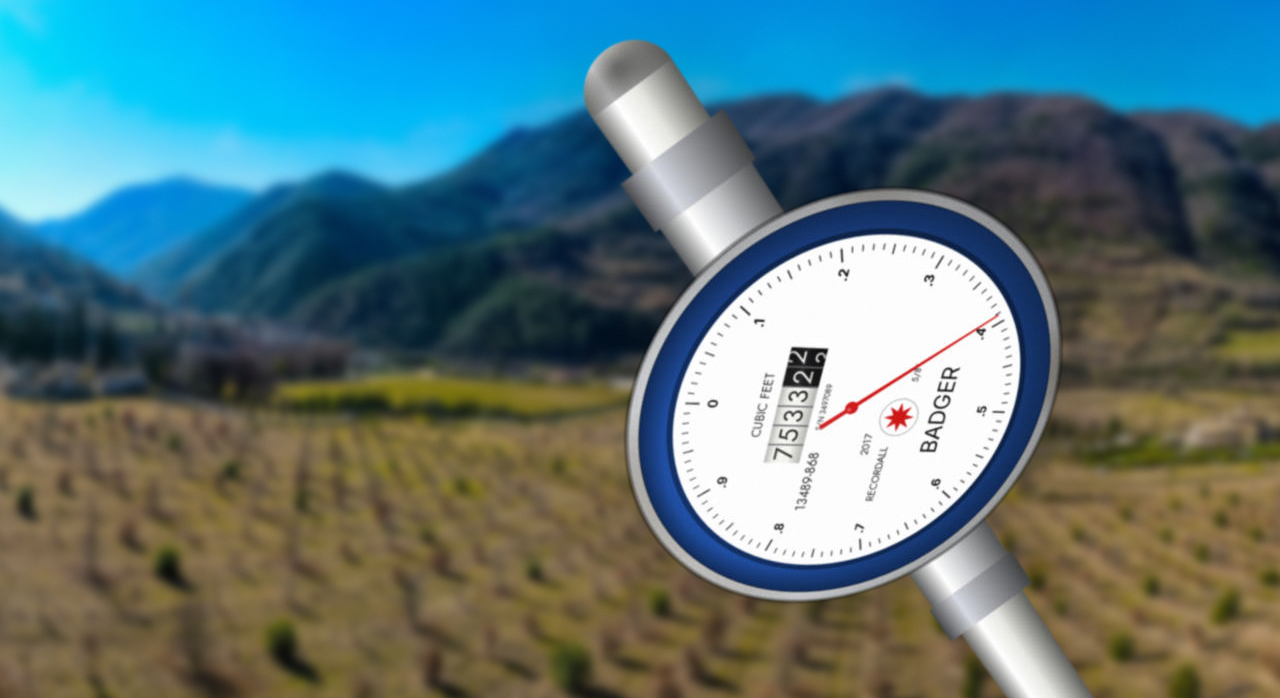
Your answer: **753322.39** ft³
